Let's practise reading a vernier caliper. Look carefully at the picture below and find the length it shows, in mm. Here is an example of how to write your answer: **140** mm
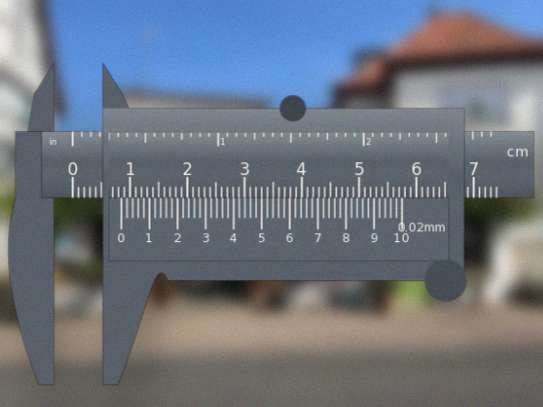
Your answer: **8.5** mm
